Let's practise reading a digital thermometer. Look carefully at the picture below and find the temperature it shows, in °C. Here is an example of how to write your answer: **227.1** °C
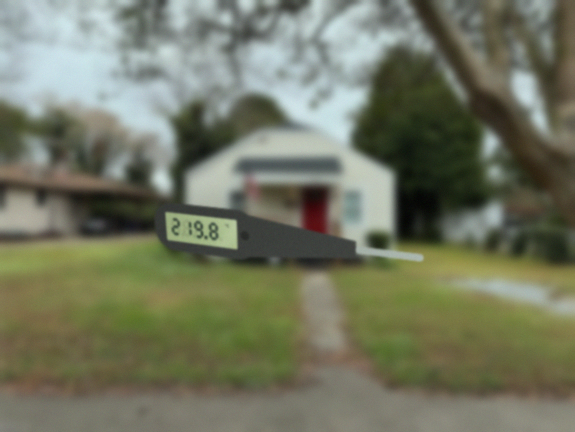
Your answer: **219.8** °C
